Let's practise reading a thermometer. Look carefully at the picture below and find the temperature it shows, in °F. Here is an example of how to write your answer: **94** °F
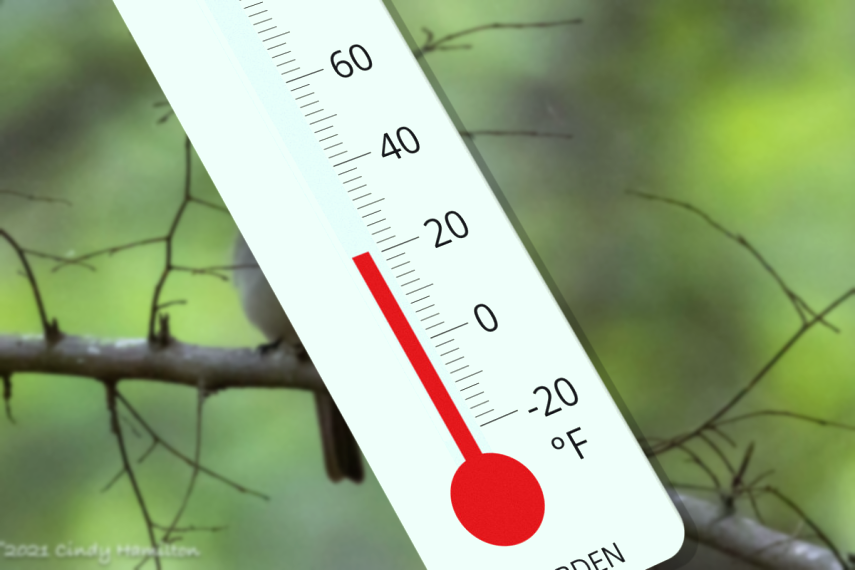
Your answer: **21** °F
